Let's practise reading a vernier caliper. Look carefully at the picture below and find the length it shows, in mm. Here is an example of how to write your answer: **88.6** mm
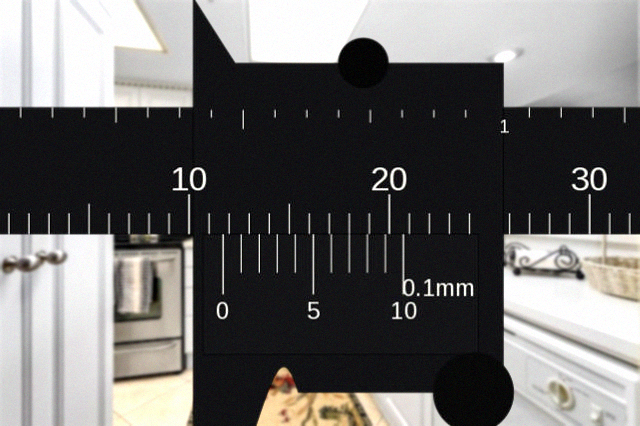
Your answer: **11.7** mm
